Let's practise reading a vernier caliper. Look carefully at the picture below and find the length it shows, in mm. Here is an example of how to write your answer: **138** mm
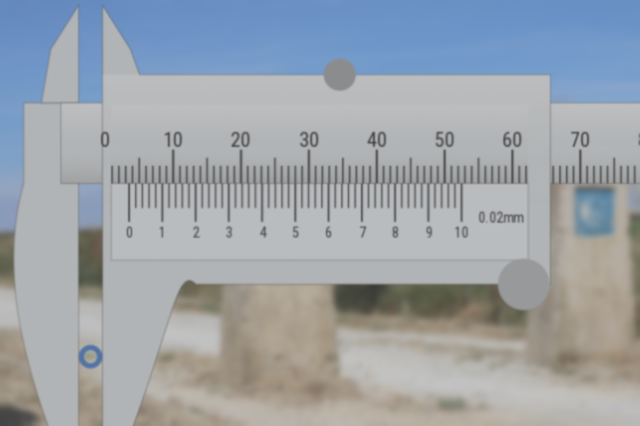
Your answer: **3.5** mm
